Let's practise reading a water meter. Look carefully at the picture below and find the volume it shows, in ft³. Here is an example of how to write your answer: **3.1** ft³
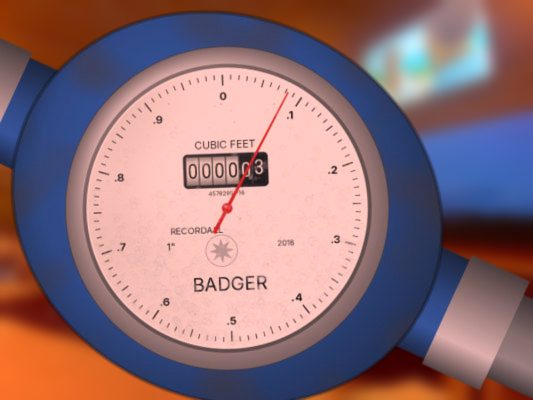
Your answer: **3.08** ft³
